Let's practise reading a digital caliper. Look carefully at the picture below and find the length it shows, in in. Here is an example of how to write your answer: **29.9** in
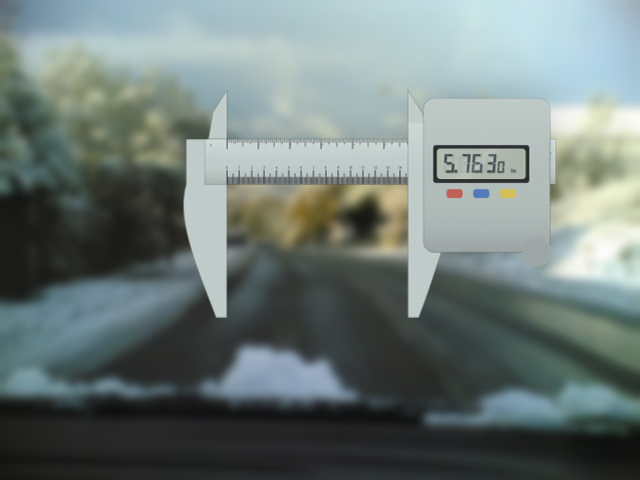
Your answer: **5.7630** in
